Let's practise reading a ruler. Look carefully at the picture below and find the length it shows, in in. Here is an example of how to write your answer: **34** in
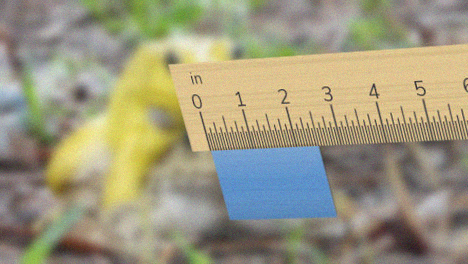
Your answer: **2.5** in
